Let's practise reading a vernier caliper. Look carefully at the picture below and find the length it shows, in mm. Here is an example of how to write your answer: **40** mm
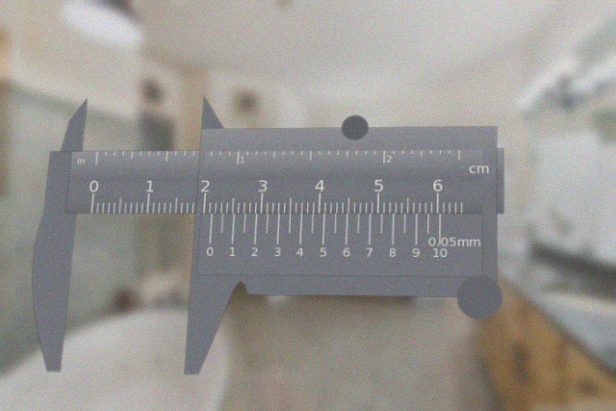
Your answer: **21.4** mm
